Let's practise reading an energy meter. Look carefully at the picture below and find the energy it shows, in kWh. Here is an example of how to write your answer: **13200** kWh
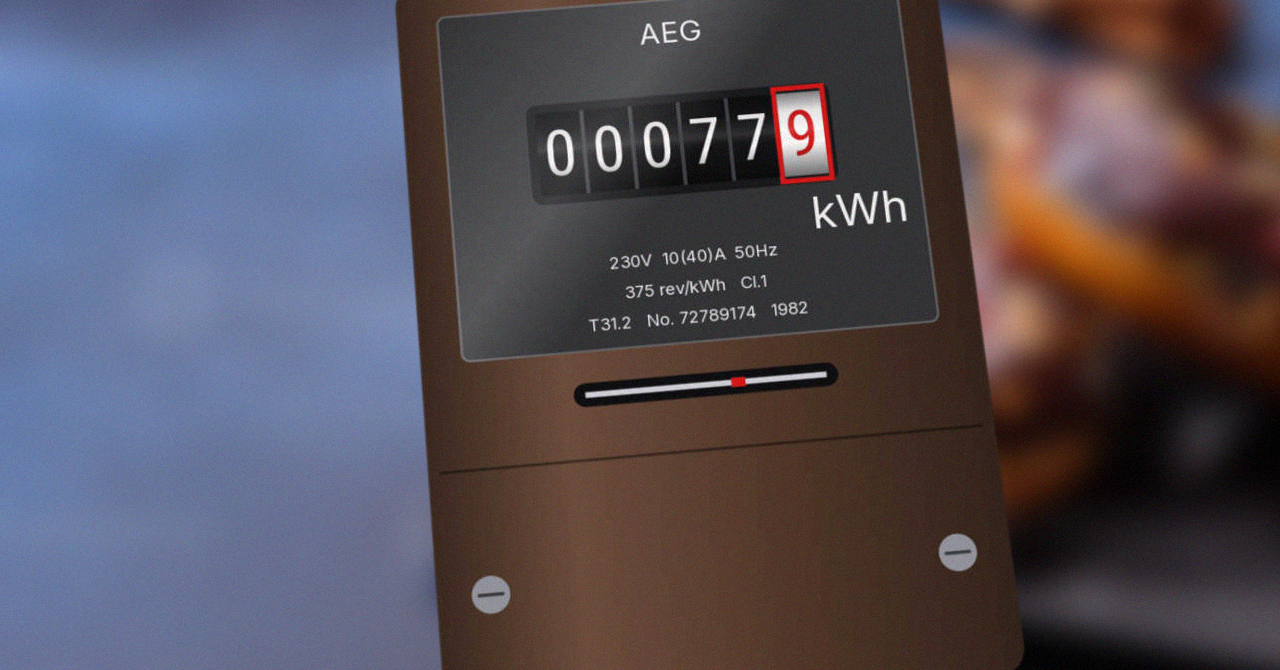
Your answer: **77.9** kWh
